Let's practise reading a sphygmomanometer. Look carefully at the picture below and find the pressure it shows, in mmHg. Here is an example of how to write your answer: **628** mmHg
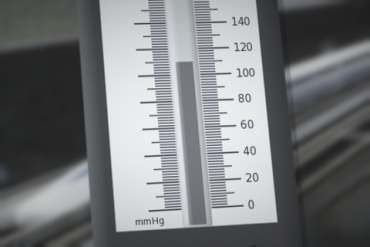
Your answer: **110** mmHg
